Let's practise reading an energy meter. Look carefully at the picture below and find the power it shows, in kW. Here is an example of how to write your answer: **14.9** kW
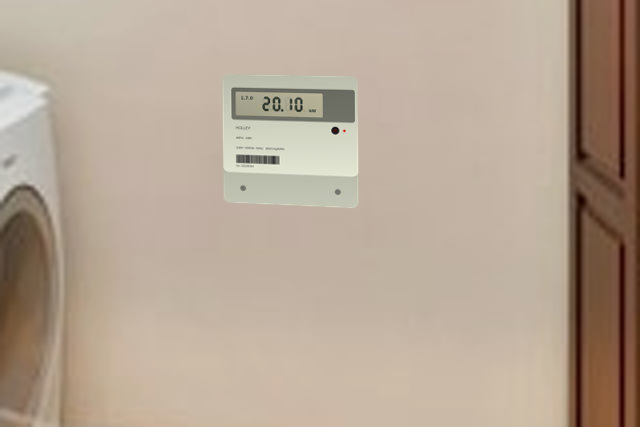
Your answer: **20.10** kW
